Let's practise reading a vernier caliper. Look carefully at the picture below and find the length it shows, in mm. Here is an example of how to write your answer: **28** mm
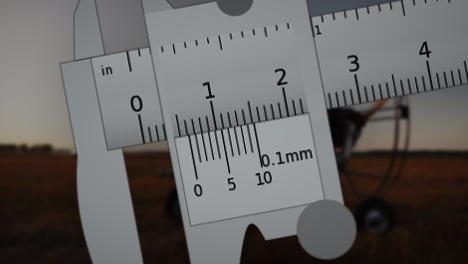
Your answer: **6.2** mm
